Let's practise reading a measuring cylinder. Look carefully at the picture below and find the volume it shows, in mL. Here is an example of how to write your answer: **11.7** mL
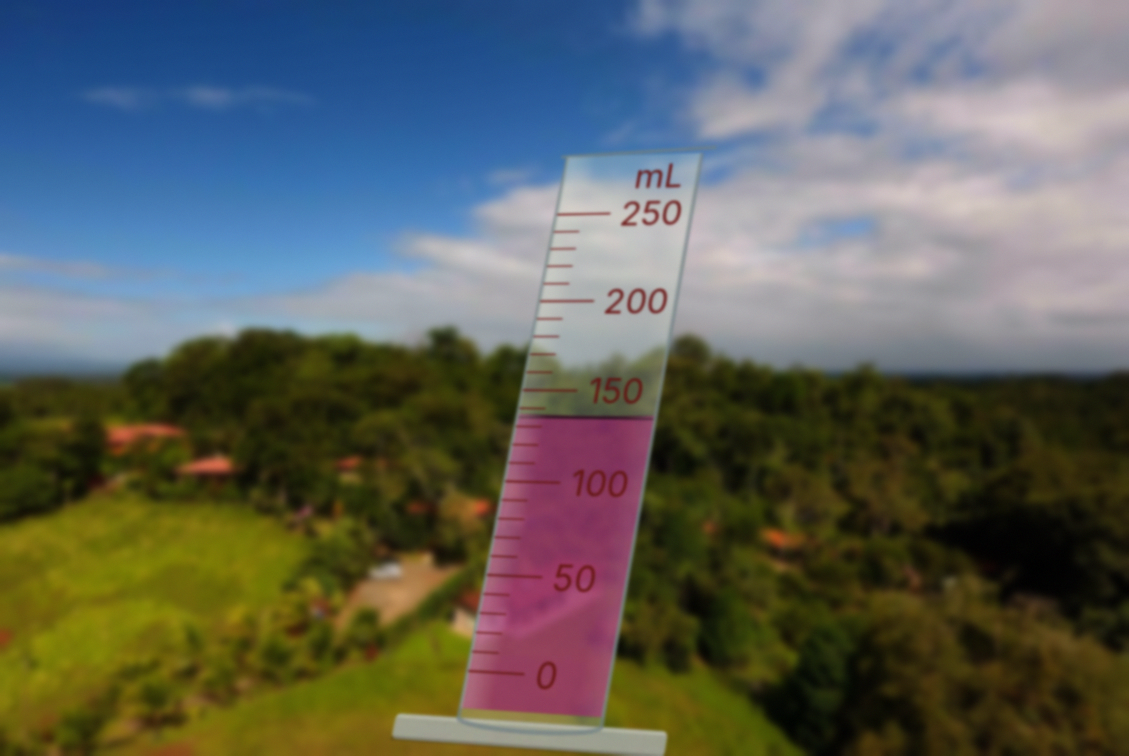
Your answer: **135** mL
